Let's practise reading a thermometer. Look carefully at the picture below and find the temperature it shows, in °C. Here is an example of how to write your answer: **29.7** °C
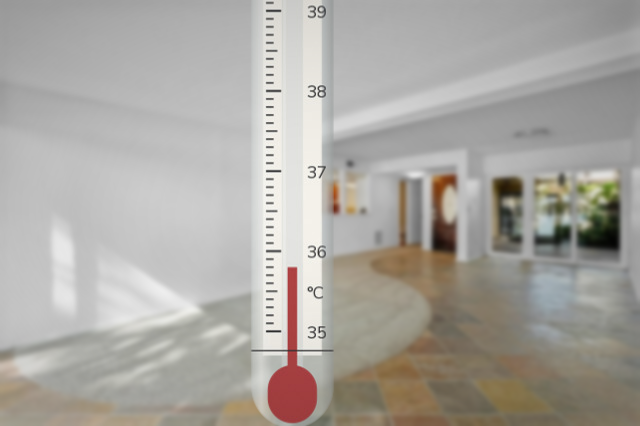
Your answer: **35.8** °C
